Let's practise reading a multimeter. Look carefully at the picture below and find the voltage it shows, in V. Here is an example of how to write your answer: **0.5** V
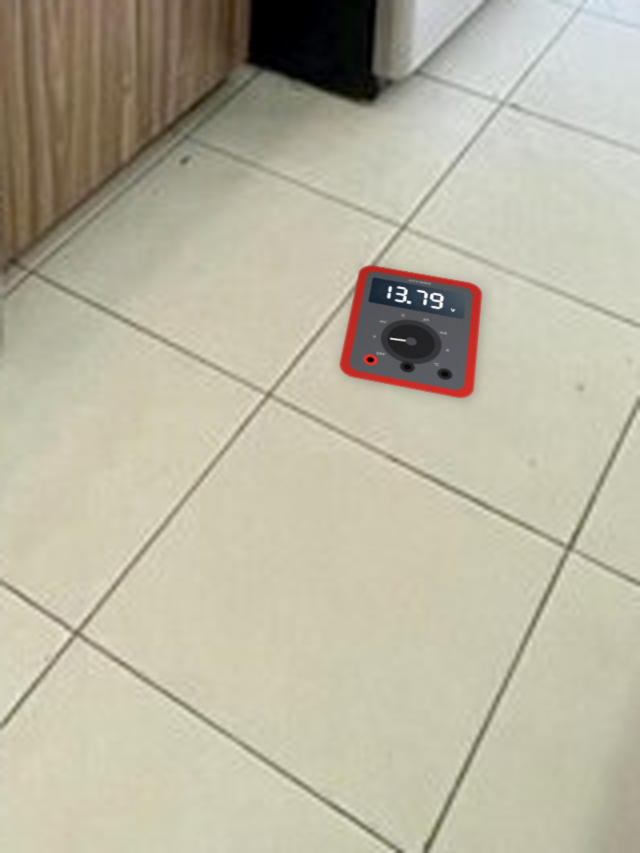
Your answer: **13.79** V
